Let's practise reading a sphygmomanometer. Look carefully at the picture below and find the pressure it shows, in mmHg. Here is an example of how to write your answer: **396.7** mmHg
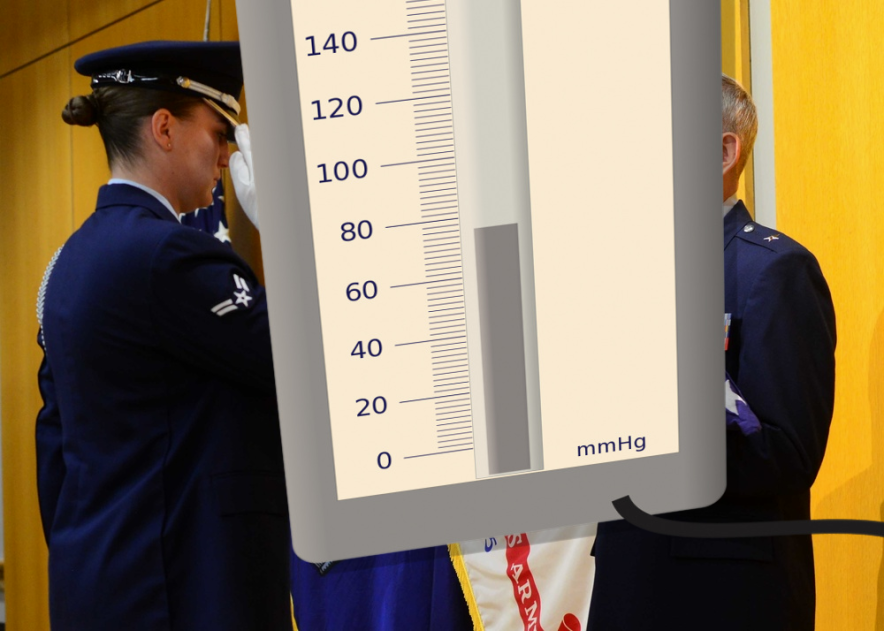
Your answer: **76** mmHg
